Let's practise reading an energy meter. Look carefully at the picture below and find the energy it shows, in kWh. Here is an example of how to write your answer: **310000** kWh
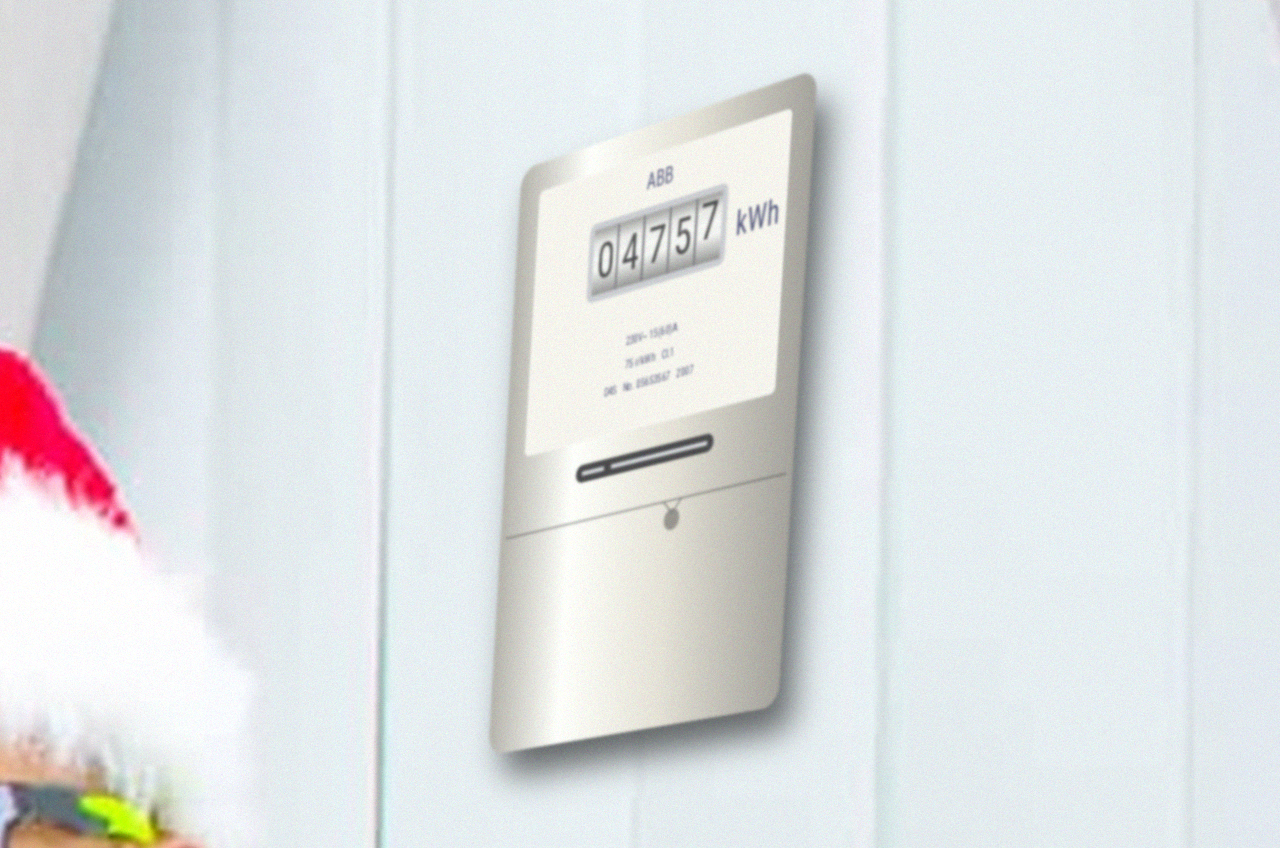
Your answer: **4757** kWh
